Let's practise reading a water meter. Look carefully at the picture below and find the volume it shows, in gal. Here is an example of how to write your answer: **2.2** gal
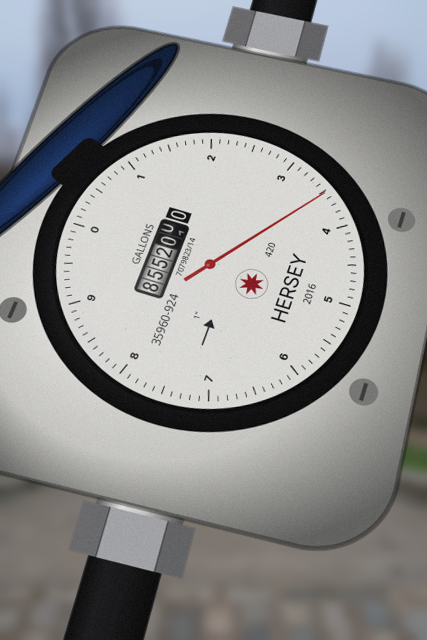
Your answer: **8552003.5** gal
